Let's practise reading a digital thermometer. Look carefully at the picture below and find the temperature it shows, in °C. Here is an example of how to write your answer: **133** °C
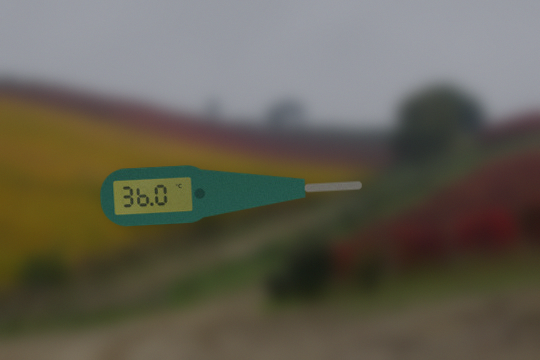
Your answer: **36.0** °C
